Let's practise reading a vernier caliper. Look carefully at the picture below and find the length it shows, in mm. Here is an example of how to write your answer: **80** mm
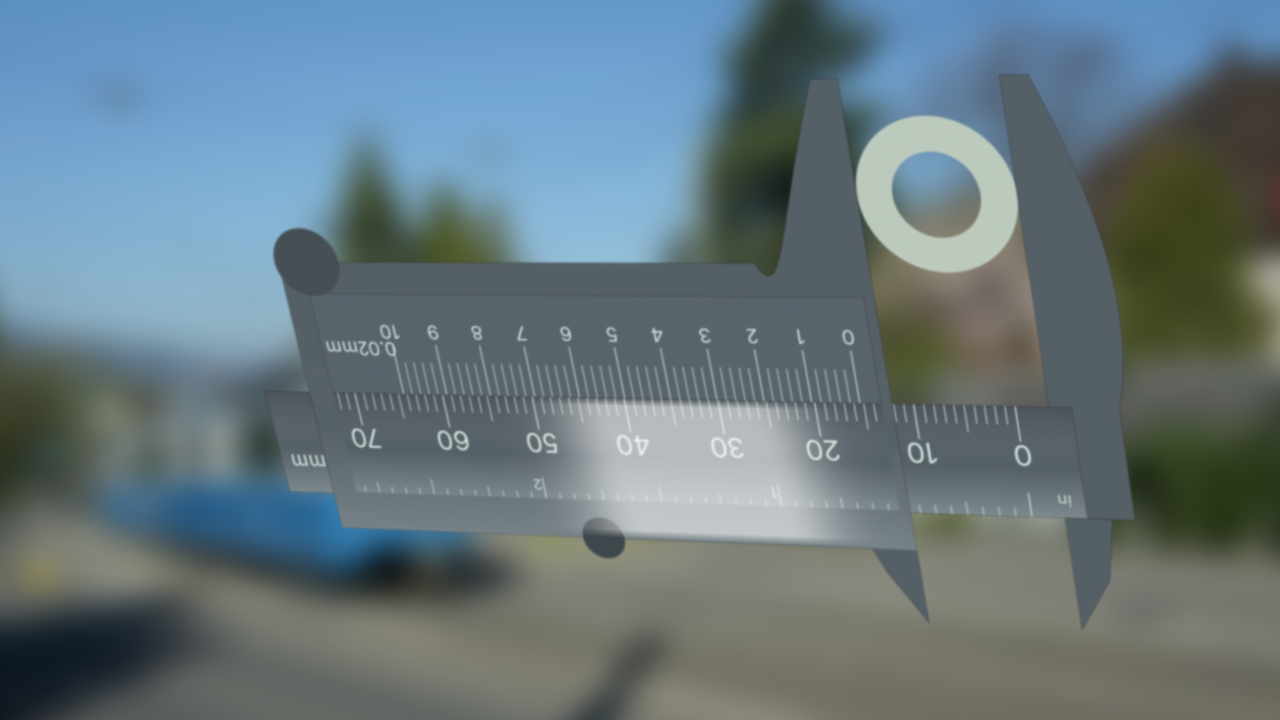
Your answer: **15.4** mm
